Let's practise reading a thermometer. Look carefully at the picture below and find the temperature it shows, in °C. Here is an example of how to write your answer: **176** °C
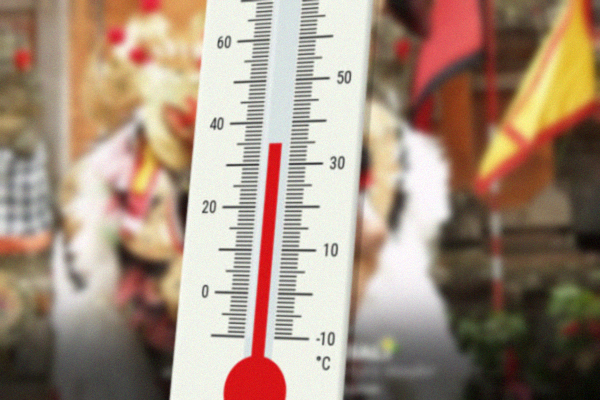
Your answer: **35** °C
